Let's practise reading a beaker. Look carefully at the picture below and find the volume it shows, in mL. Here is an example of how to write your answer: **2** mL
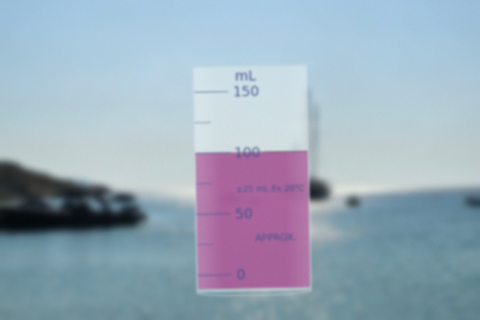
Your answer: **100** mL
